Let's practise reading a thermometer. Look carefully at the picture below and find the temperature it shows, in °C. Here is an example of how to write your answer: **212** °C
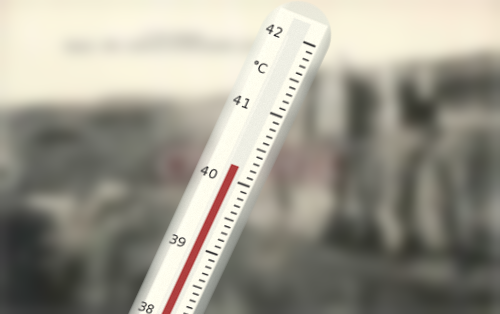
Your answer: **40.2** °C
